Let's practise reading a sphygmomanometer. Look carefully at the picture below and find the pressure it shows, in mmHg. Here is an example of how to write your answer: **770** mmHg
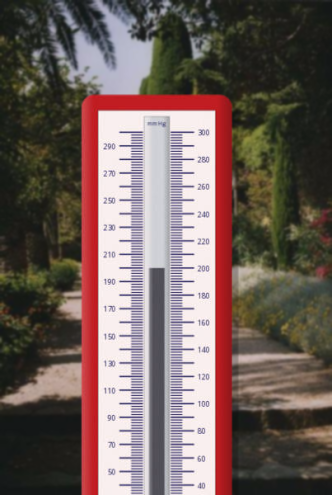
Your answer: **200** mmHg
